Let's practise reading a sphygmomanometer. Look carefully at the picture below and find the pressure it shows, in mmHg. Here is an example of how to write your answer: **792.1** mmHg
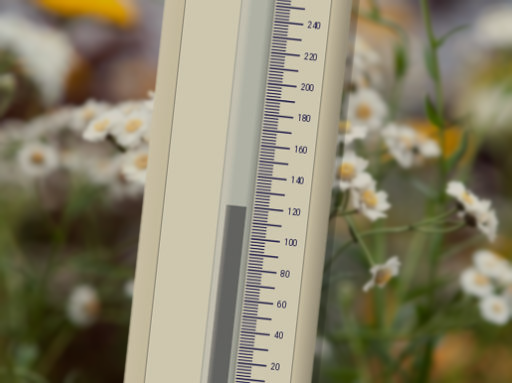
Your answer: **120** mmHg
